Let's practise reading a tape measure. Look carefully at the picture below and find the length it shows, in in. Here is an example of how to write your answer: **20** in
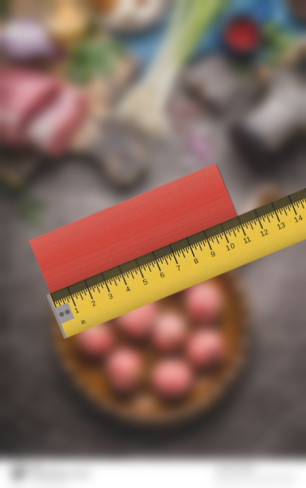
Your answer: **11** in
